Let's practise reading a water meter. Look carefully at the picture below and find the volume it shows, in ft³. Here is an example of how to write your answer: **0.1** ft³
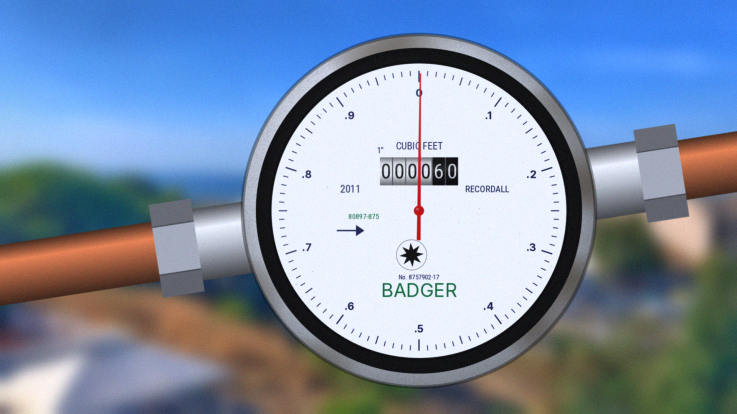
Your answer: **60.00** ft³
